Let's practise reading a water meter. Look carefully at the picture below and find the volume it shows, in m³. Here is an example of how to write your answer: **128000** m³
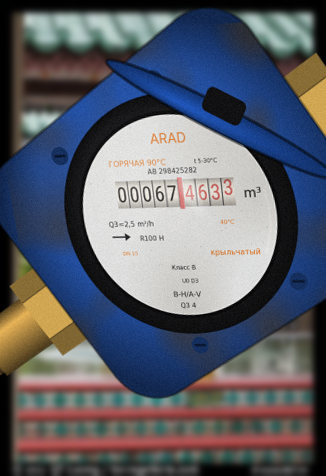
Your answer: **67.4633** m³
